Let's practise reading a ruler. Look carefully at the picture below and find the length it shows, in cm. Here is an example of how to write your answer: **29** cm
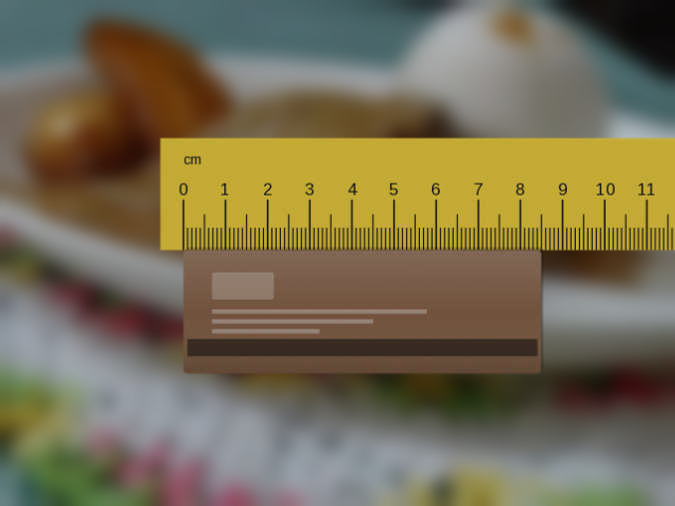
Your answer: **8.5** cm
